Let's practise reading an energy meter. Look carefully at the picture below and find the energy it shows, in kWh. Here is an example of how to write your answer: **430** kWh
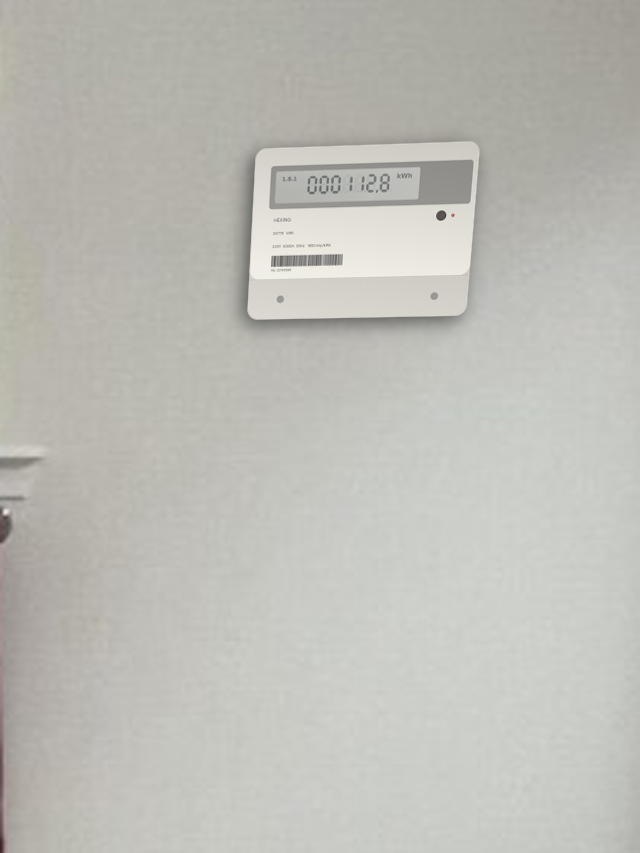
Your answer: **112.8** kWh
